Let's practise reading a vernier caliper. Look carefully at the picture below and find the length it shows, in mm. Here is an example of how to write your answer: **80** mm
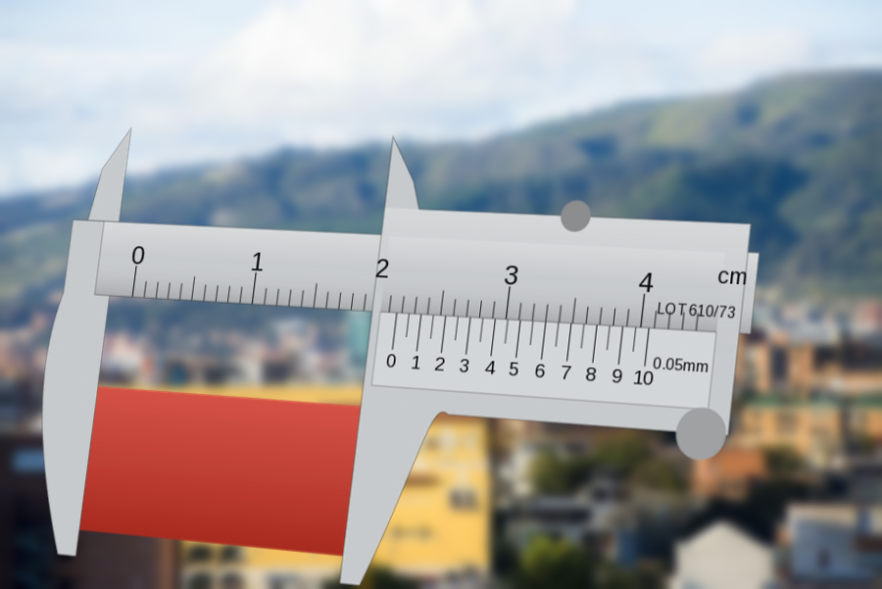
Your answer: **21.6** mm
